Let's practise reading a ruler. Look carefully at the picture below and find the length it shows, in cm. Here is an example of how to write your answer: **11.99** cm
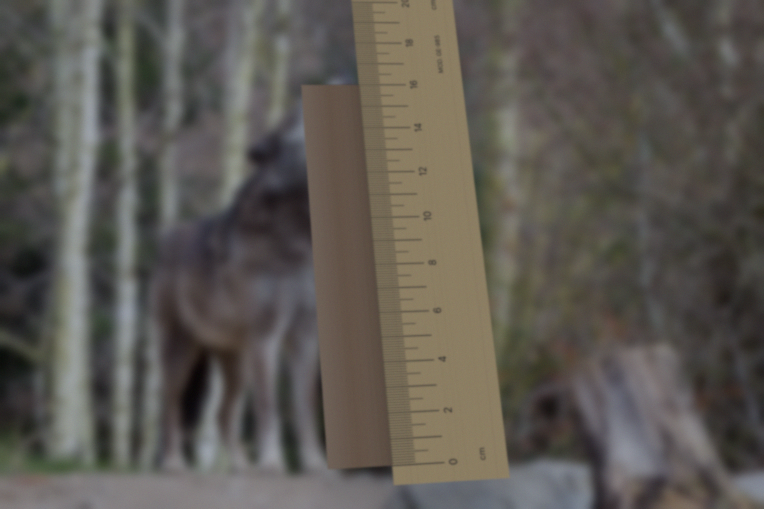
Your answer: **16** cm
